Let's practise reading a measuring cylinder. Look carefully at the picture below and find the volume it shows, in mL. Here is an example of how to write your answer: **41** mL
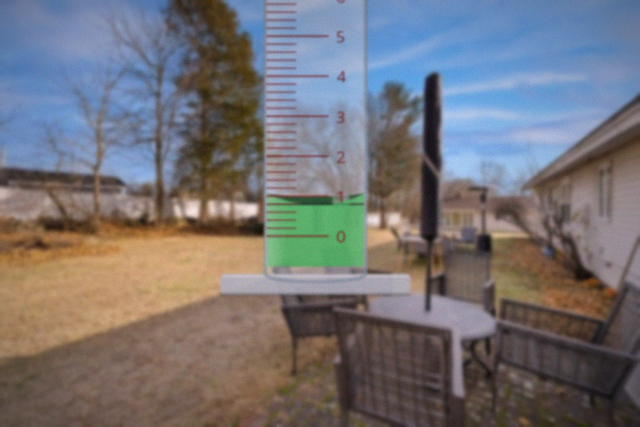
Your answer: **0.8** mL
